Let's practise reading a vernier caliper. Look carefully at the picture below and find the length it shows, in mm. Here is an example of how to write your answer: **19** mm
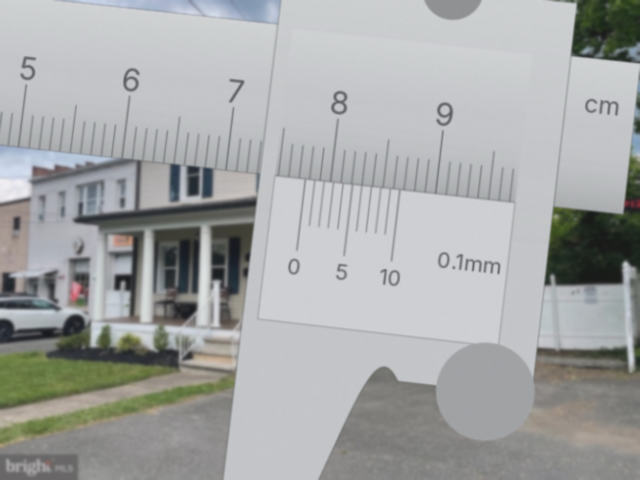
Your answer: **77.6** mm
